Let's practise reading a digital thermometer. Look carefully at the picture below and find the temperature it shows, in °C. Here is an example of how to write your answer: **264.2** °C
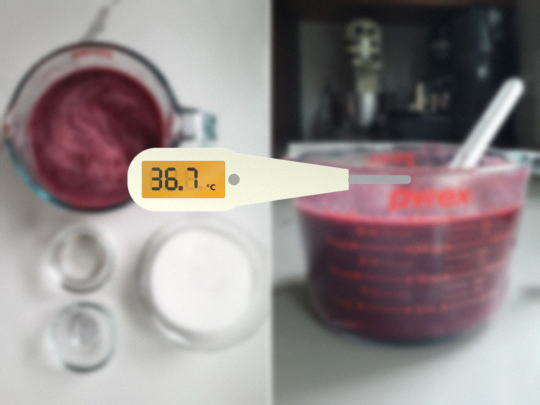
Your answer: **36.7** °C
